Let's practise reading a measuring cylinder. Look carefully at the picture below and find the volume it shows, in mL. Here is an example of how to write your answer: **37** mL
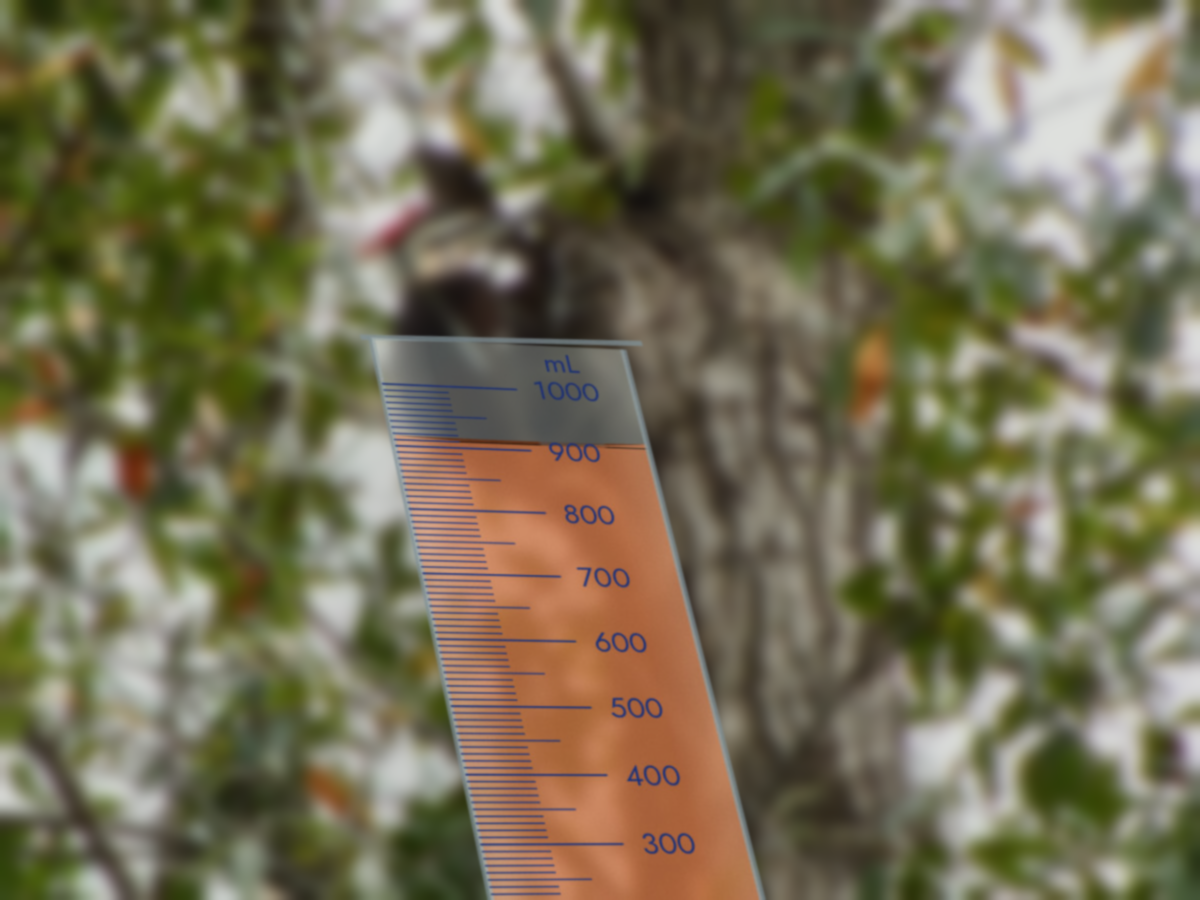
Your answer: **910** mL
